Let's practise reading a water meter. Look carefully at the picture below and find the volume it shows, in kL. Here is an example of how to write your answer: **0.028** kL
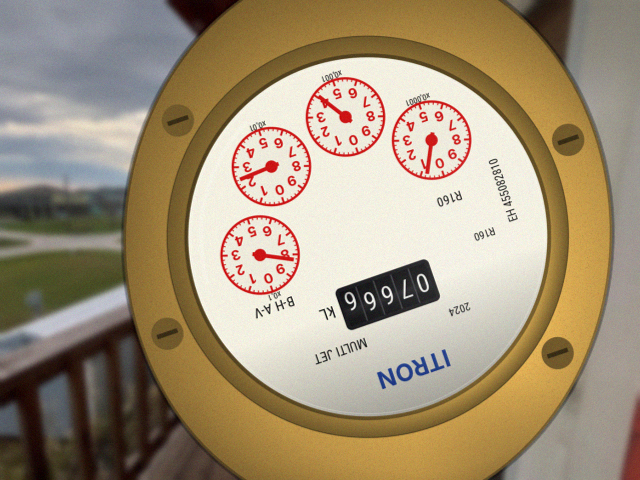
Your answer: **7665.8240** kL
